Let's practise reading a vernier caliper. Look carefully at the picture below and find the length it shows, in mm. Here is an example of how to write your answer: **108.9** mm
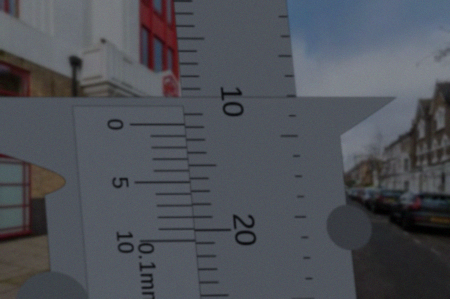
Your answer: **11.8** mm
